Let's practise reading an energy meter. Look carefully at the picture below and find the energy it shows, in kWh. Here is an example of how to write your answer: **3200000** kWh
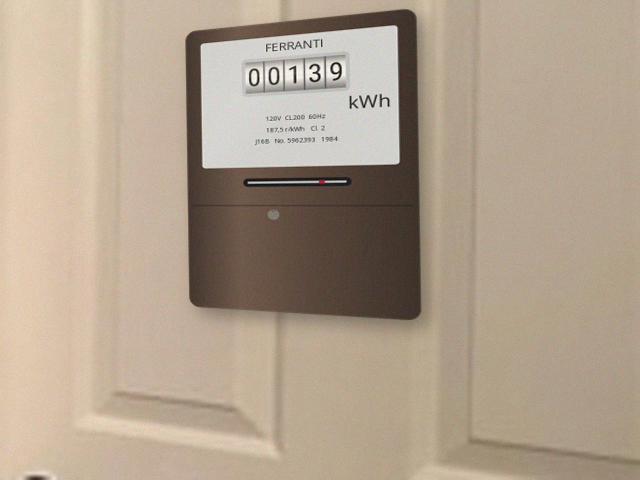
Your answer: **139** kWh
